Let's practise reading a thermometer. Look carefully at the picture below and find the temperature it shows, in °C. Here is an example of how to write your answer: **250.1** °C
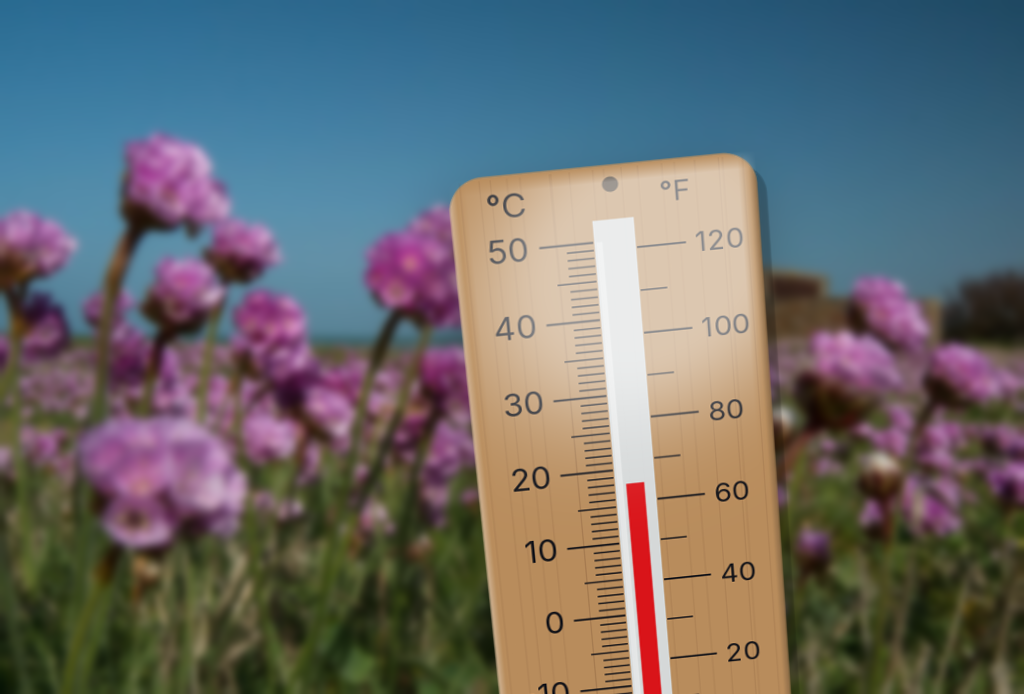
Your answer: **18** °C
